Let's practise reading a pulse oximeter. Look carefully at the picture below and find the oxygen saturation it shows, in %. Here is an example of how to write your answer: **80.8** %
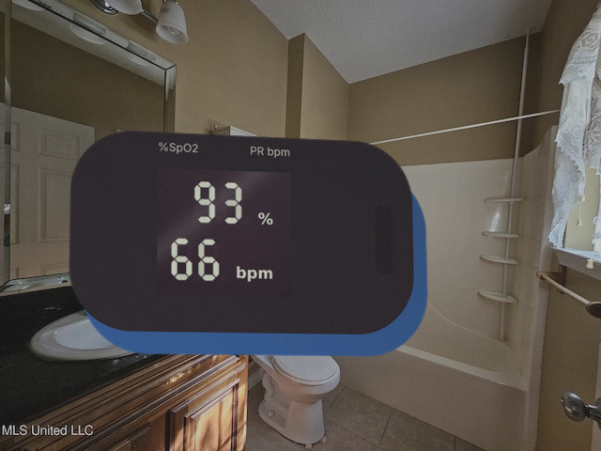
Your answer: **93** %
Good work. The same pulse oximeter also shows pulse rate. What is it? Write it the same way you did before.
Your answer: **66** bpm
